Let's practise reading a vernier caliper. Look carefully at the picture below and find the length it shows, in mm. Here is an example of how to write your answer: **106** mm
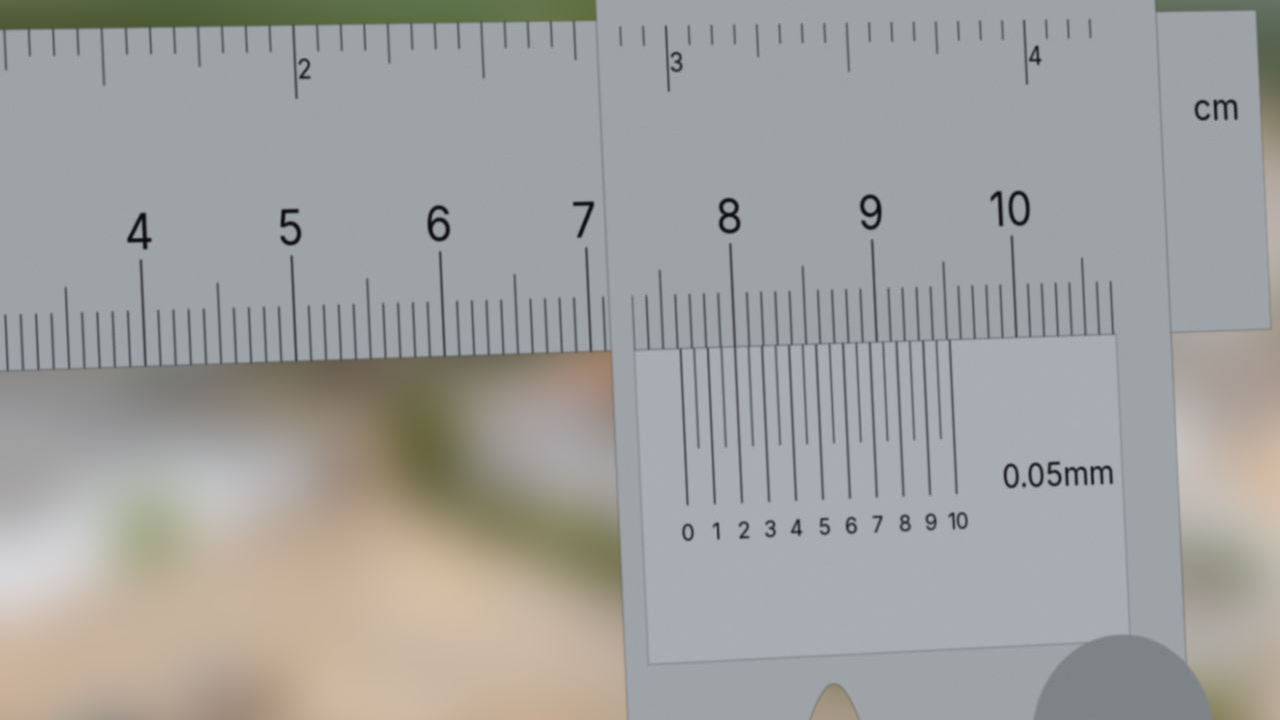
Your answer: **76.2** mm
